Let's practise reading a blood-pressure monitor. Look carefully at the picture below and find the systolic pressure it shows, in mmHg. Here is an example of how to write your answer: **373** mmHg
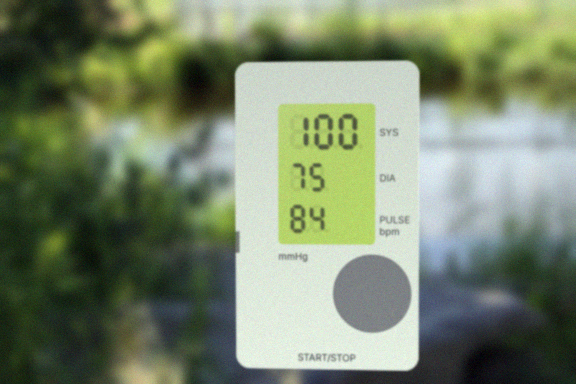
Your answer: **100** mmHg
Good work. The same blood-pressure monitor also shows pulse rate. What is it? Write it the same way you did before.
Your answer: **84** bpm
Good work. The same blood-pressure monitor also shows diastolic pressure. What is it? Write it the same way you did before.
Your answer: **75** mmHg
